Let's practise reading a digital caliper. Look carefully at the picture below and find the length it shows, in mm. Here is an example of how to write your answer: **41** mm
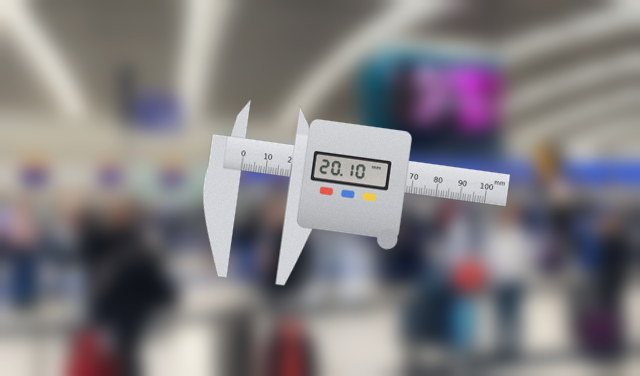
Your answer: **20.10** mm
